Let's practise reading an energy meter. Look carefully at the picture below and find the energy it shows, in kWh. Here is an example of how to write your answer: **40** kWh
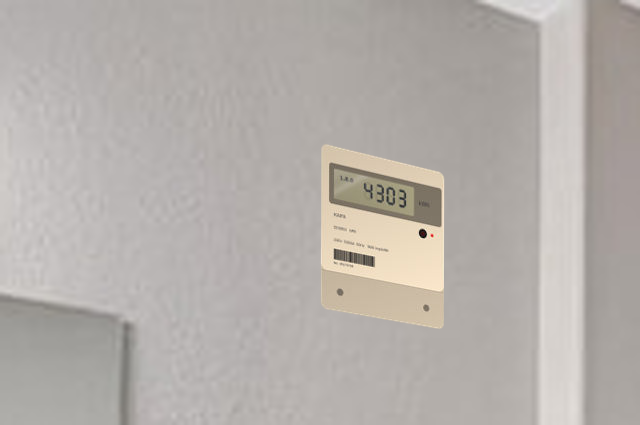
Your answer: **4303** kWh
